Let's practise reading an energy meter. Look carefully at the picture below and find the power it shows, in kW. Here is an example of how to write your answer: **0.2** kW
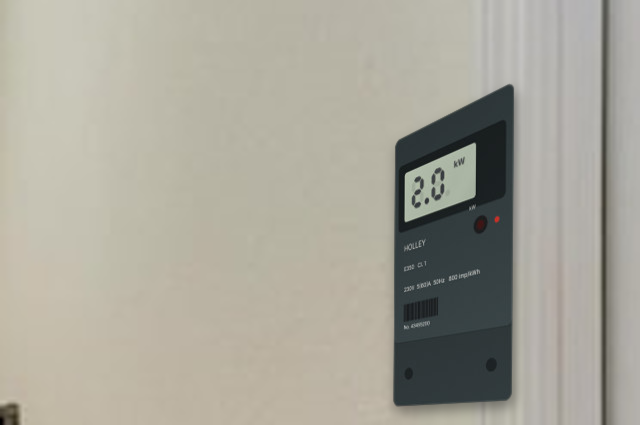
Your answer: **2.0** kW
